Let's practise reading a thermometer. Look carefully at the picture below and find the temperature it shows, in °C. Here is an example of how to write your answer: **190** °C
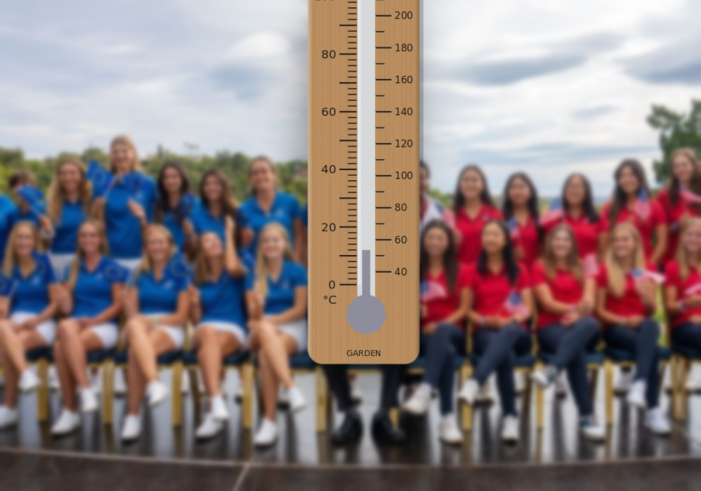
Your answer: **12** °C
